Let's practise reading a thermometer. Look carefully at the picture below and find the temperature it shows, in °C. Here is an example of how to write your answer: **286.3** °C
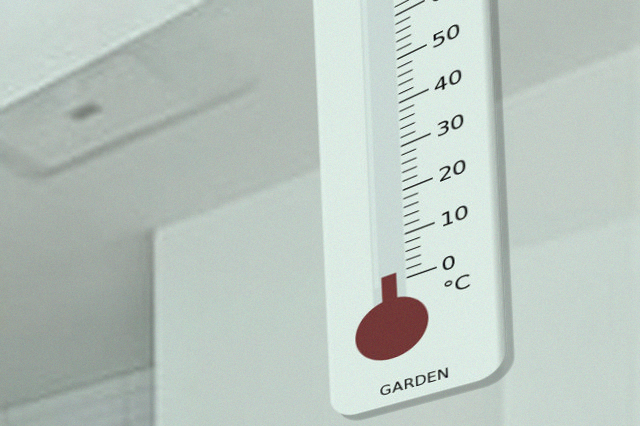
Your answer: **2** °C
